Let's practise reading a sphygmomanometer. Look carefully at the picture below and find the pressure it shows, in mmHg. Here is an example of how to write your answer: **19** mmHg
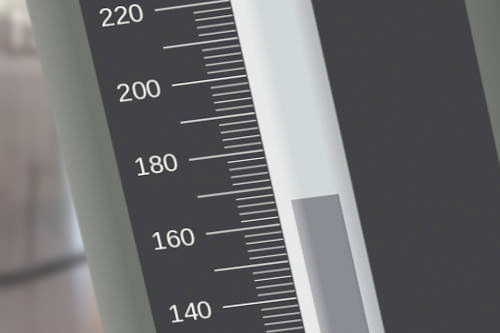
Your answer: **166** mmHg
